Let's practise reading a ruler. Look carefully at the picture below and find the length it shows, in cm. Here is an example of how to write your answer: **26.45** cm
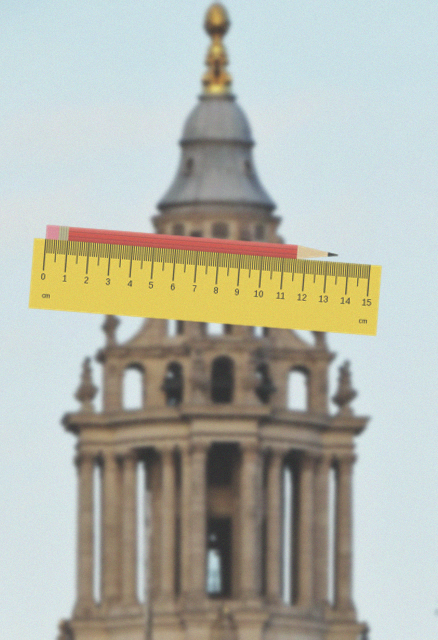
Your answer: **13.5** cm
